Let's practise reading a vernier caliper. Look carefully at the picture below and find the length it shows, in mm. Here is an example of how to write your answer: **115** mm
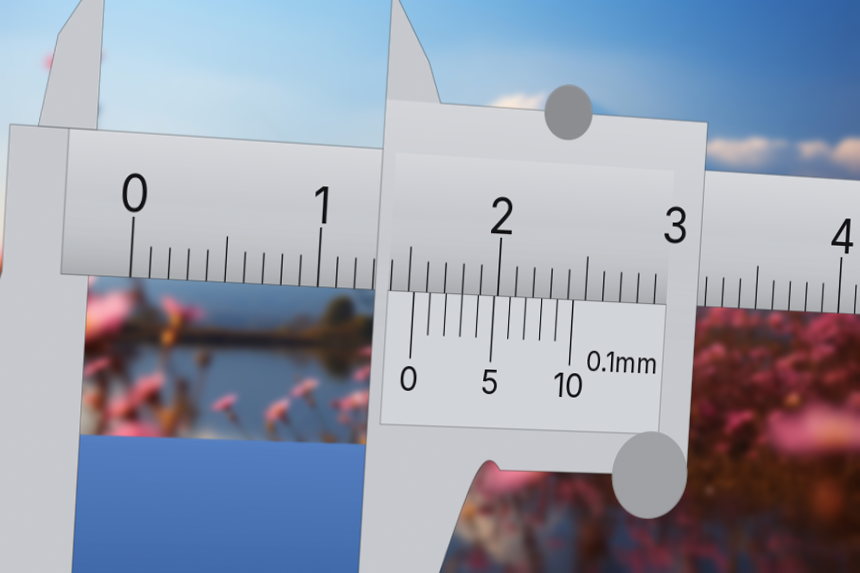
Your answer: **15.3** mm
